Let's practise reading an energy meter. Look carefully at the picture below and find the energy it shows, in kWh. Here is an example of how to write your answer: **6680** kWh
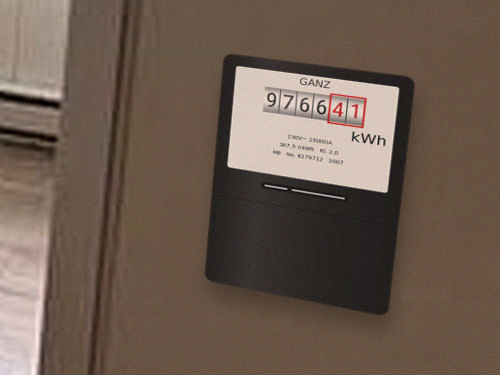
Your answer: **9766.41** kWh
